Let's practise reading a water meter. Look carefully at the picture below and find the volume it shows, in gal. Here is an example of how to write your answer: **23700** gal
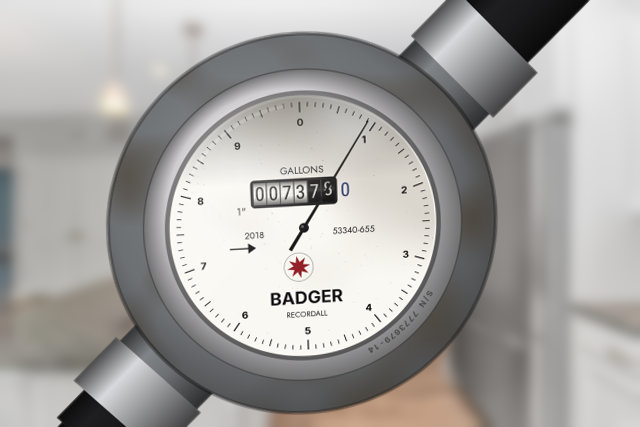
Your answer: **73780.9** gal
